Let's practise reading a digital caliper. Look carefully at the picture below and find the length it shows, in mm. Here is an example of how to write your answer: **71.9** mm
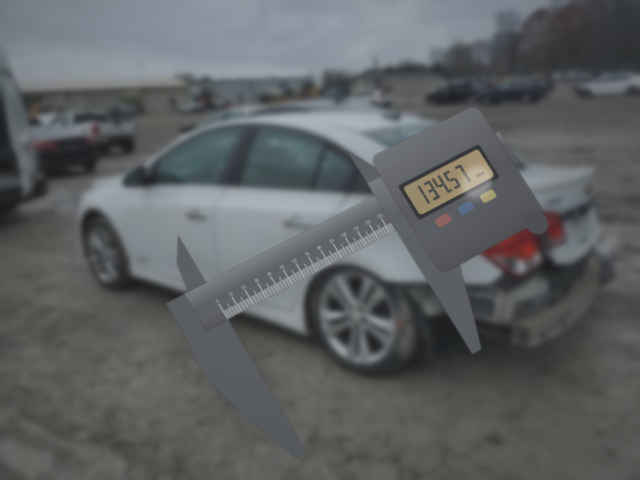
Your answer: **134.57** mm
